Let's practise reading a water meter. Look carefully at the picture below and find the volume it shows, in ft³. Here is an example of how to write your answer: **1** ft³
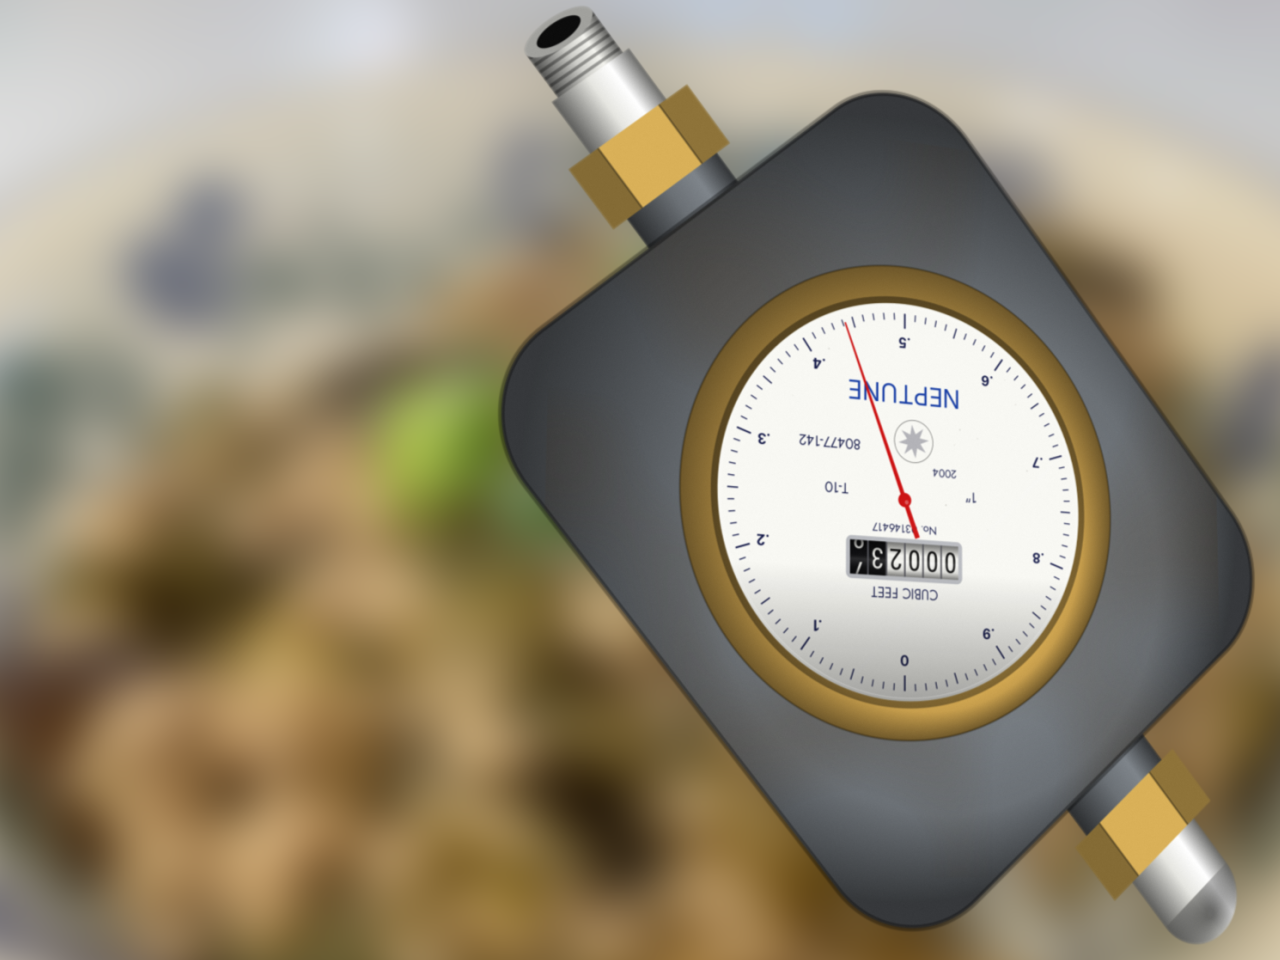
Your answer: **237.44** ft³
